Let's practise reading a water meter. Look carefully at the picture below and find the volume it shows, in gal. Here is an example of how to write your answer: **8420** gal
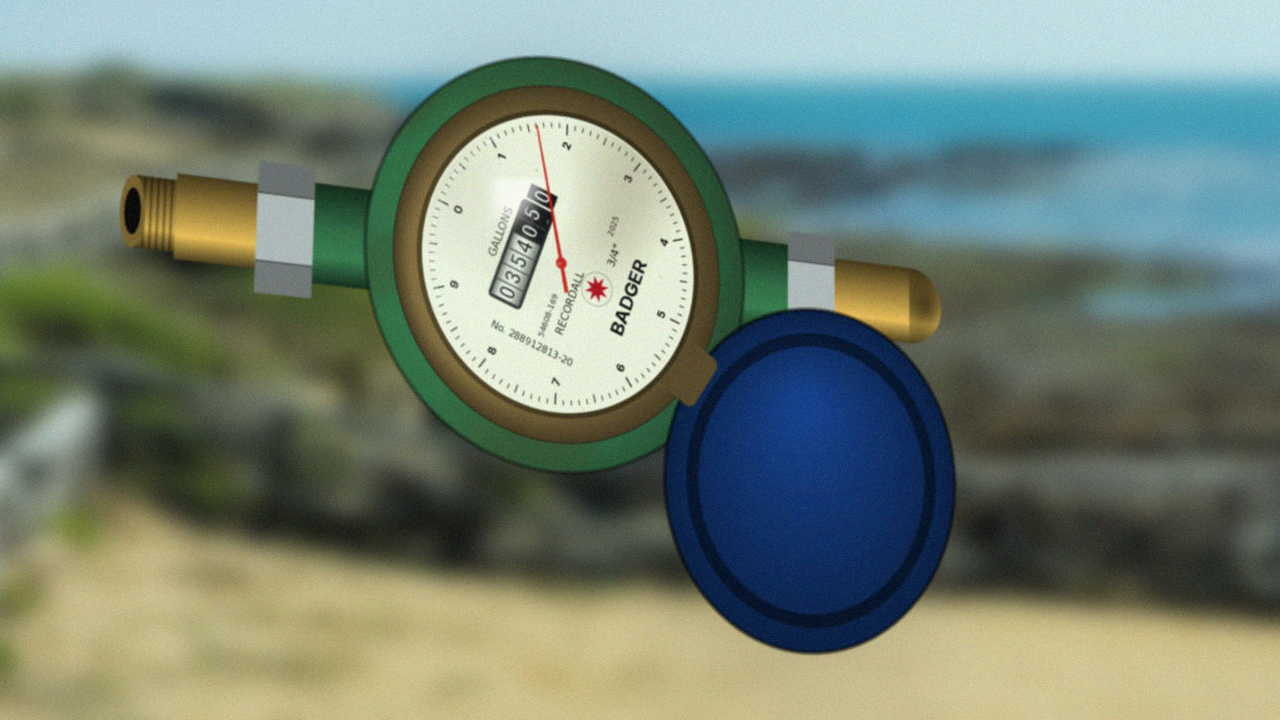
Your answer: **354051.6** gal
